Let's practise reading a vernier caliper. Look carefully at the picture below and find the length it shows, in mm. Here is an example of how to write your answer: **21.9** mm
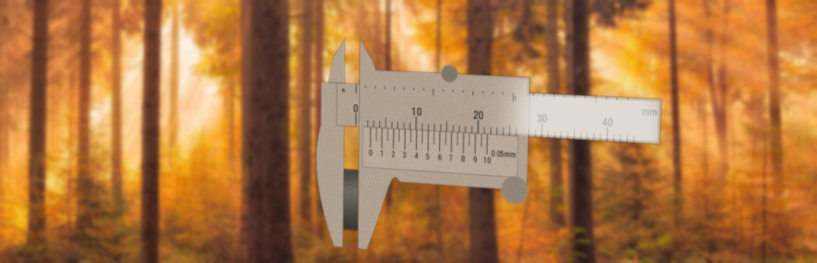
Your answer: **2.5** mm
